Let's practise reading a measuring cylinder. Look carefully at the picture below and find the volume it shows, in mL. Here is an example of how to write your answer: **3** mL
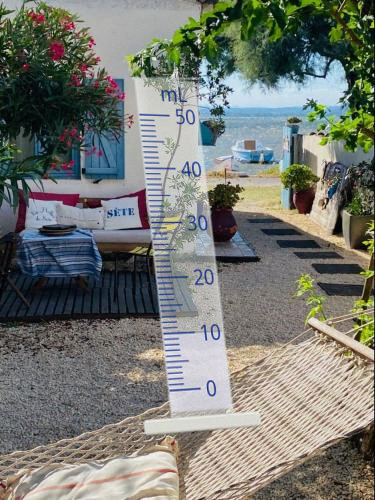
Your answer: **10** mL
